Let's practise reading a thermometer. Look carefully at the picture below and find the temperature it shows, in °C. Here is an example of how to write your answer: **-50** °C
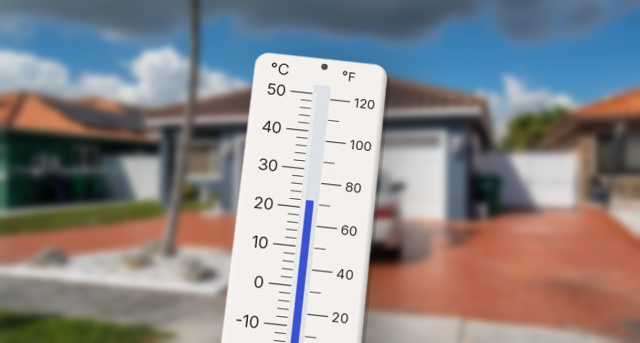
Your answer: **22** °C
